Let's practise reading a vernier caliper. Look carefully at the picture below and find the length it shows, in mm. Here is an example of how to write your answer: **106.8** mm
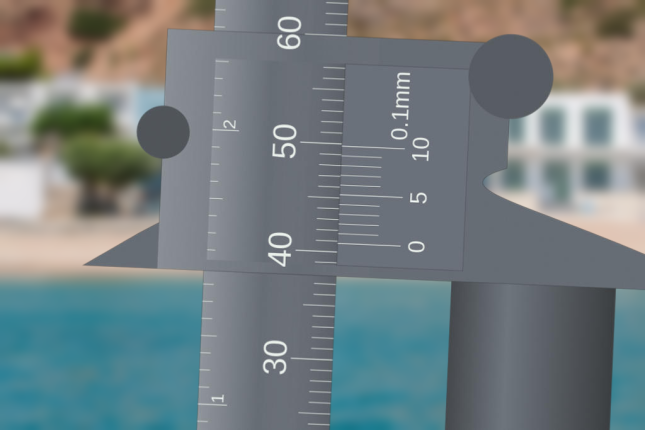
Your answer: **40.8** mm
